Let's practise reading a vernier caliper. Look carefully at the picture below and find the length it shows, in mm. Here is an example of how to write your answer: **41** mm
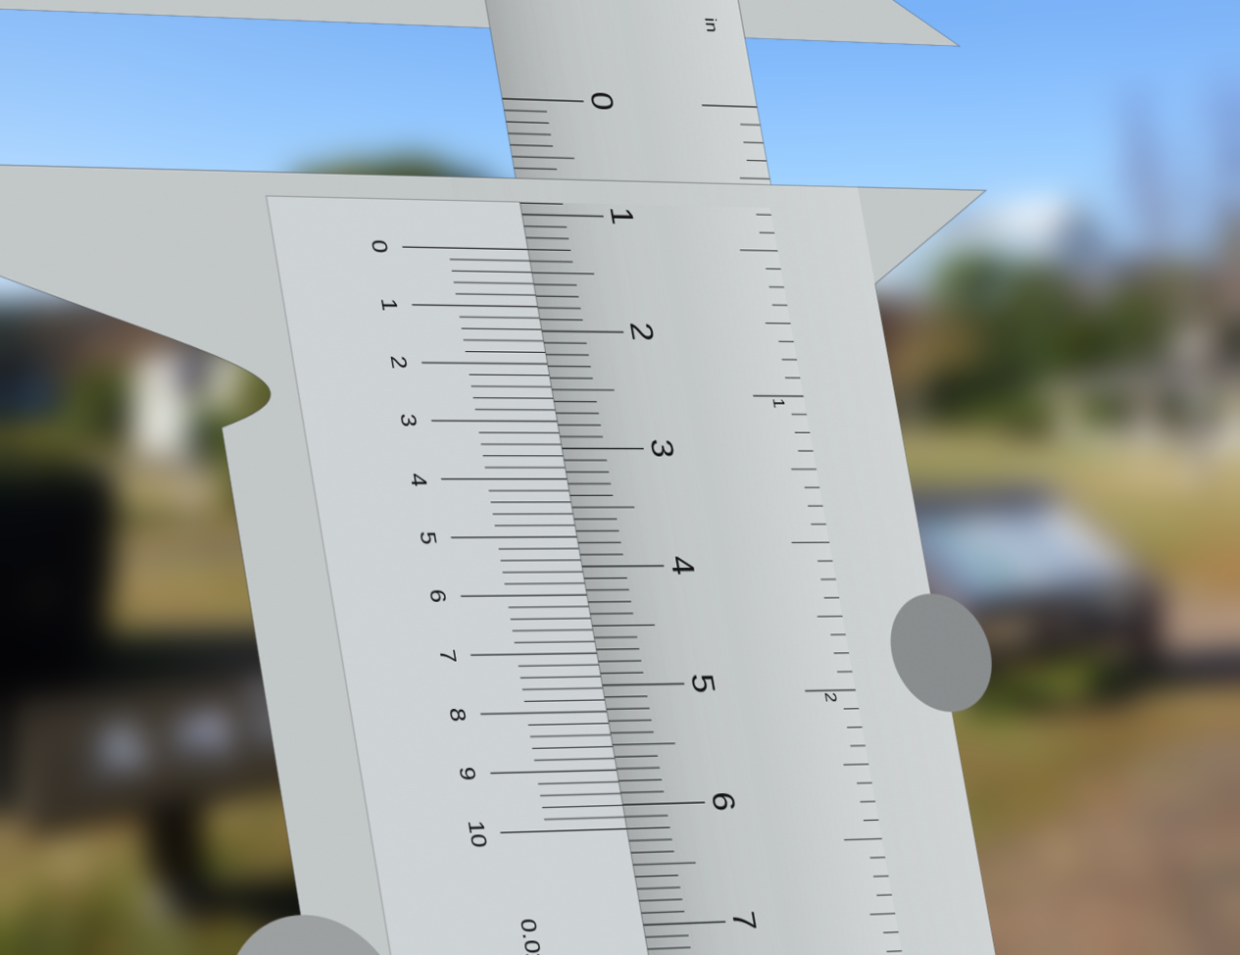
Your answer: **13.0** mm
